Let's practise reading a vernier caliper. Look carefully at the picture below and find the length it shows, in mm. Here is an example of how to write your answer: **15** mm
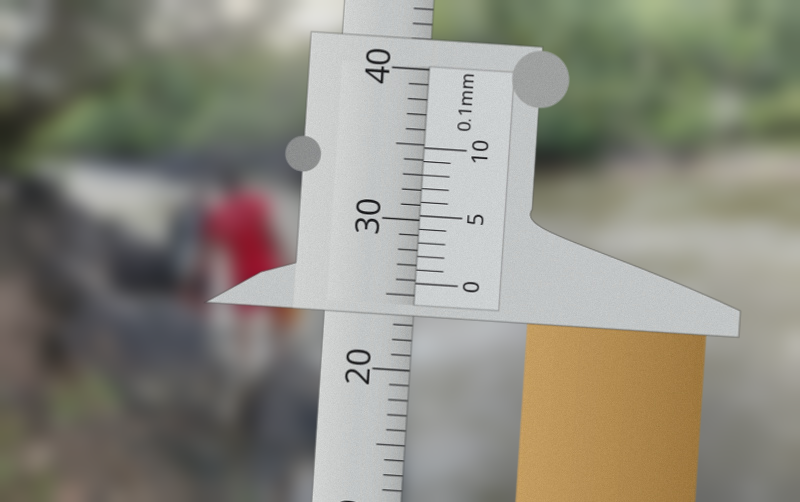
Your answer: **25.8** mm
